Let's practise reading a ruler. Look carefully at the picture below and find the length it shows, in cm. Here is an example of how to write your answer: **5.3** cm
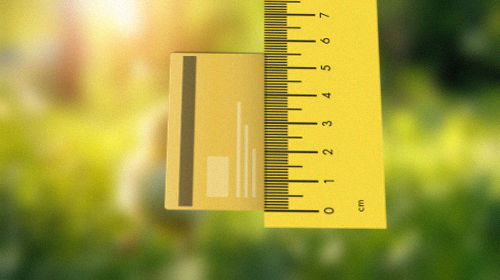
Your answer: **5.5** cm
